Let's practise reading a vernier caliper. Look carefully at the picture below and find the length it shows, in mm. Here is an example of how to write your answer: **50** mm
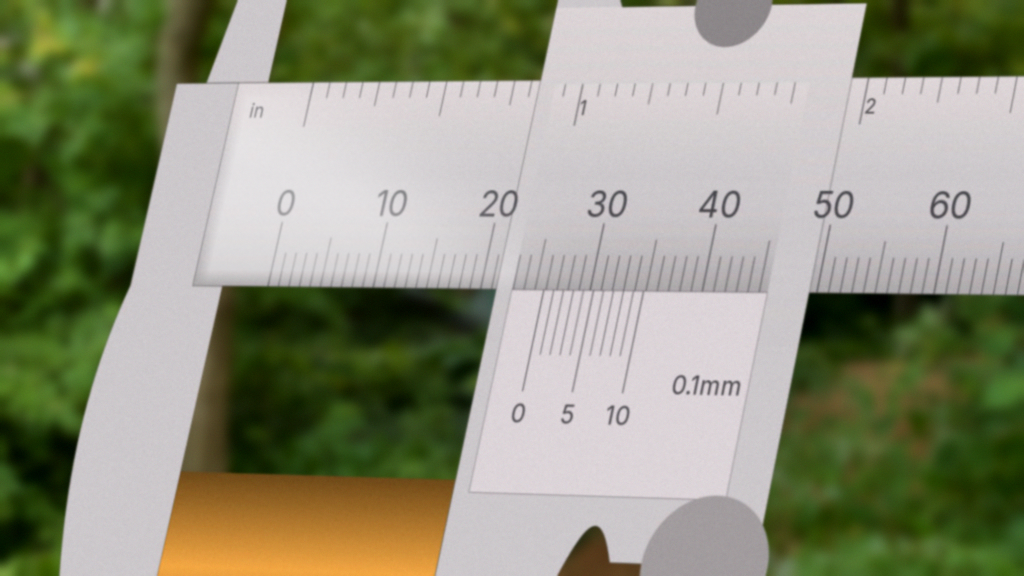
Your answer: **25.8** mm
